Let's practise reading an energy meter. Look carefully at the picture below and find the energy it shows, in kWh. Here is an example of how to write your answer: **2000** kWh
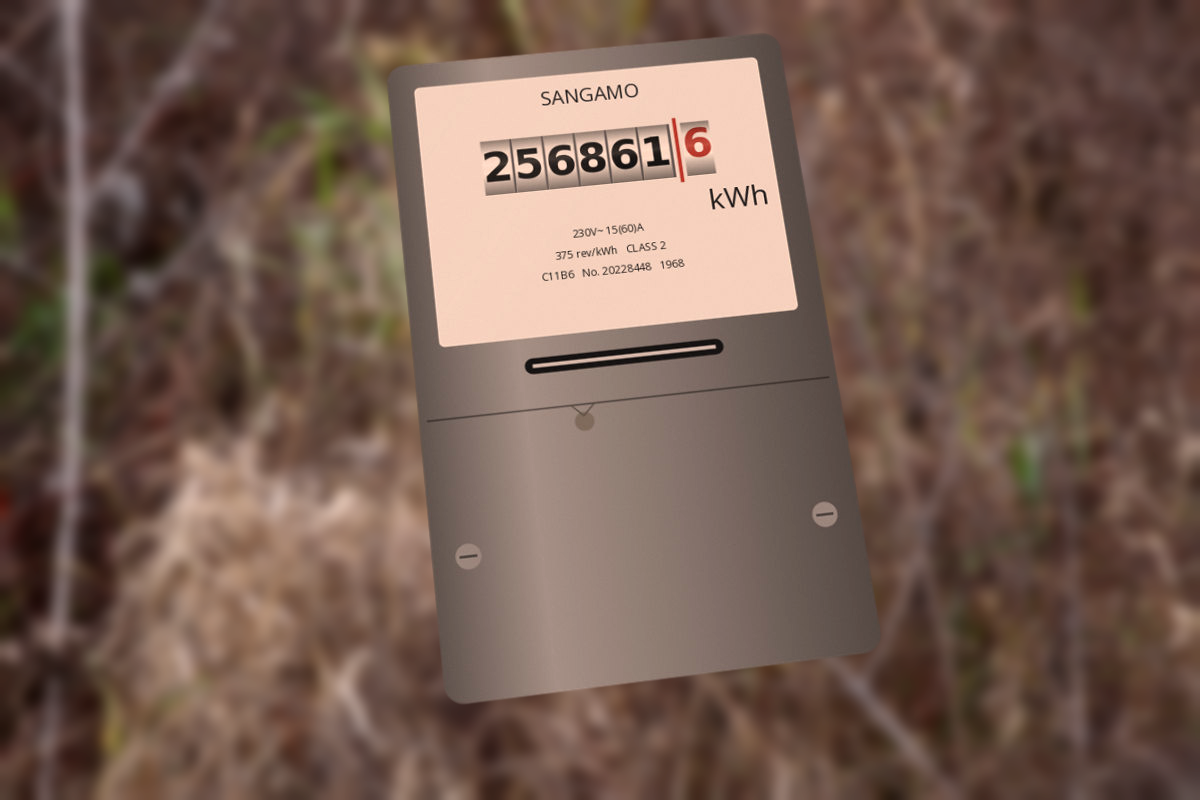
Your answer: **256861.6** kWh
